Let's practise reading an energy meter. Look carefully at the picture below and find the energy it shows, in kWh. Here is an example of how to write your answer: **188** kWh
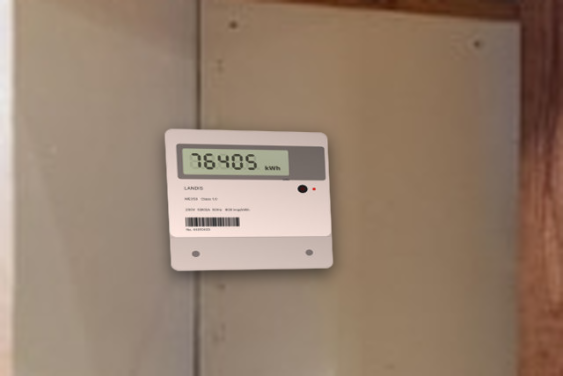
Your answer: **76405** kWh
